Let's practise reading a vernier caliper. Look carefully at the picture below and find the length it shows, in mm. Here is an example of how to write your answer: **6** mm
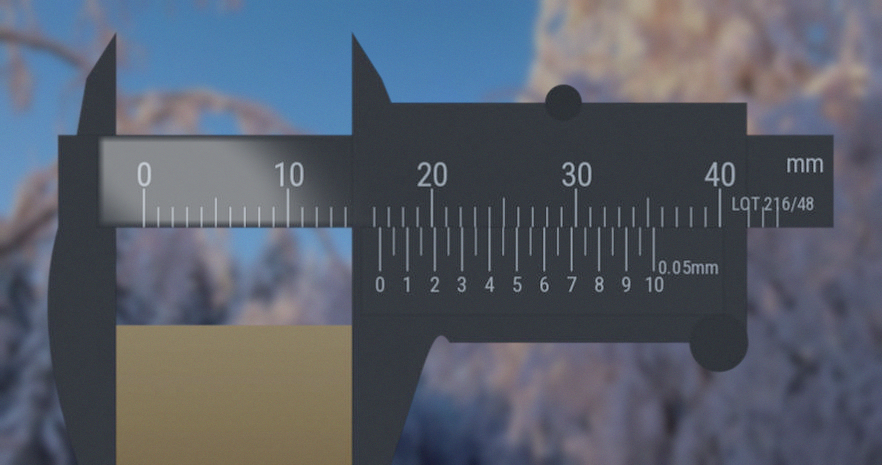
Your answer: **16.4** mm
